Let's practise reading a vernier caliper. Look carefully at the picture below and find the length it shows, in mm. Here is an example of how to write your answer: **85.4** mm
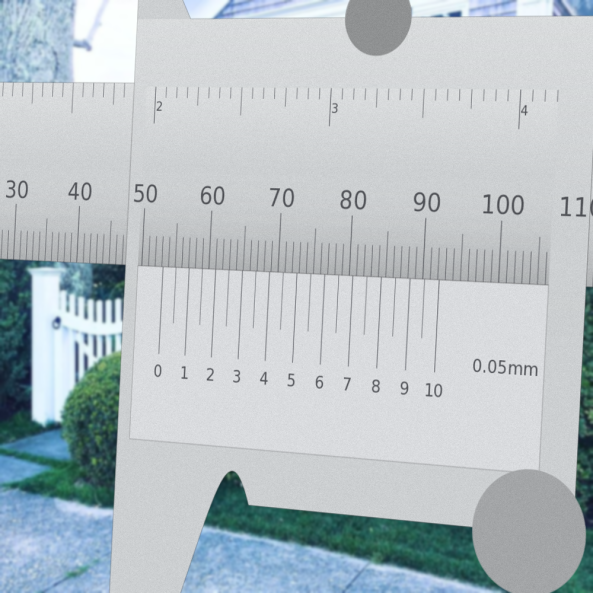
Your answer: **53.2** mm
